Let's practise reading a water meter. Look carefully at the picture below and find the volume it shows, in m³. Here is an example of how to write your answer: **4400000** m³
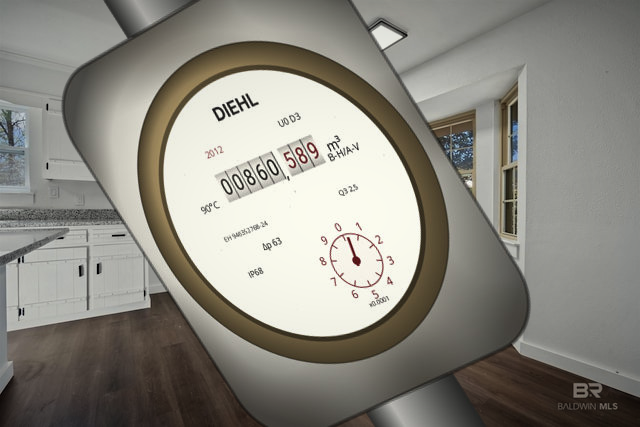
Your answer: **860.5890** m³
